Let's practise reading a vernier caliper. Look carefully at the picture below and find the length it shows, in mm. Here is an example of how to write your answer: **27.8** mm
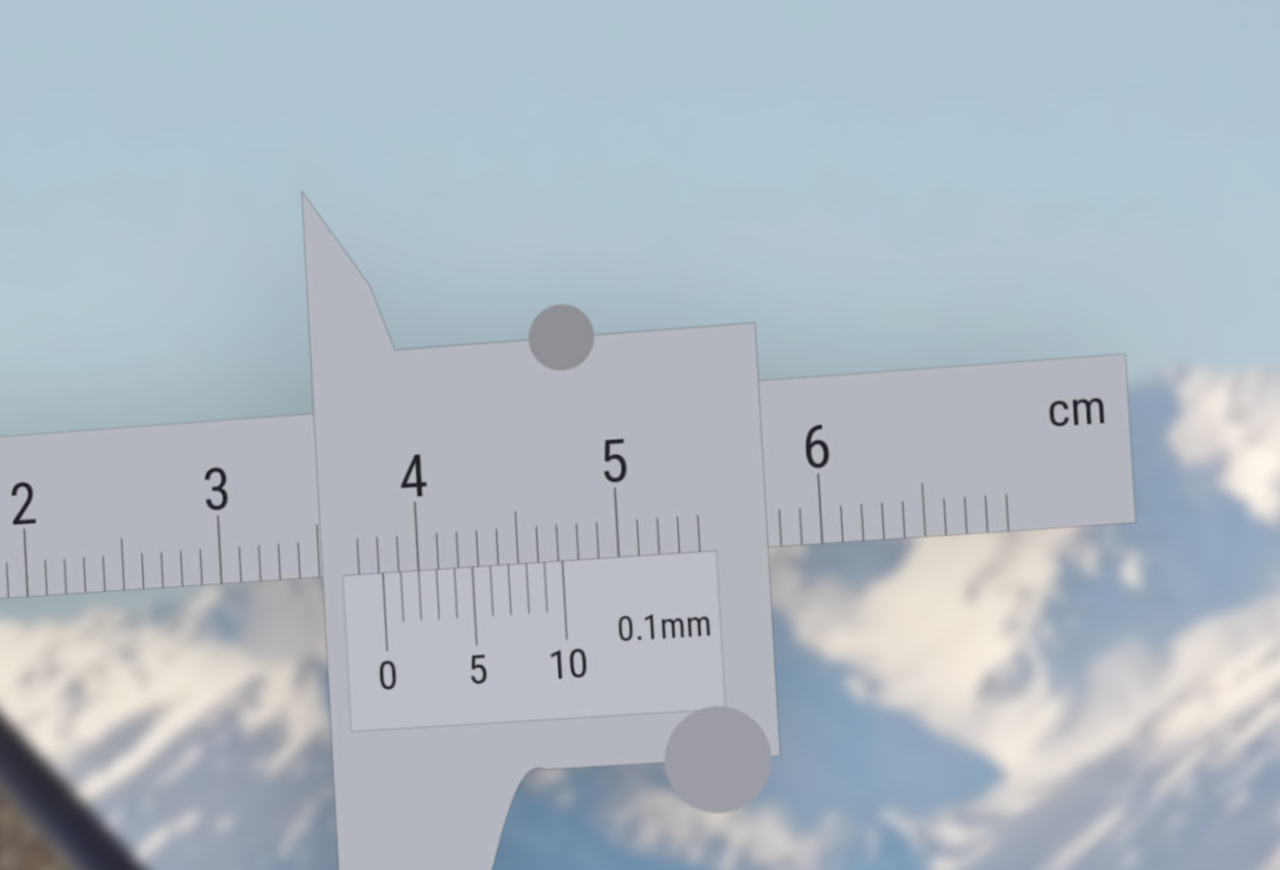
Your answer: **38.2** mm
